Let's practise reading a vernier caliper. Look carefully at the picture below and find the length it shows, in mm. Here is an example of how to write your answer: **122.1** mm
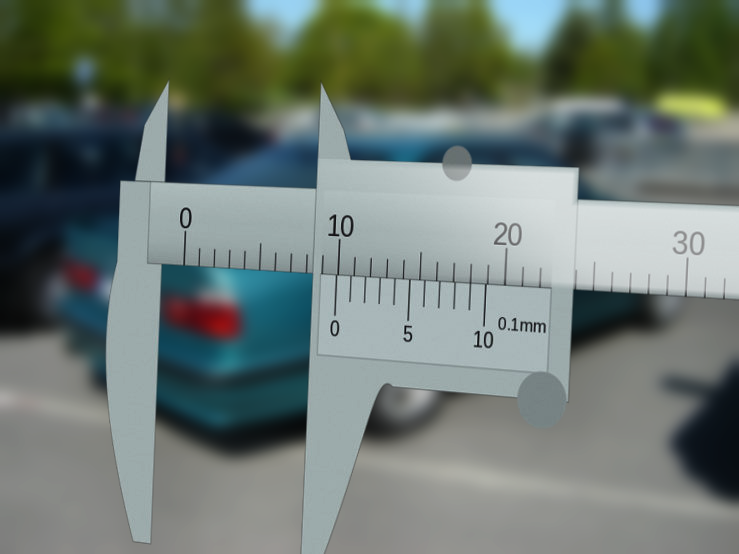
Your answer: **9.9** mm
